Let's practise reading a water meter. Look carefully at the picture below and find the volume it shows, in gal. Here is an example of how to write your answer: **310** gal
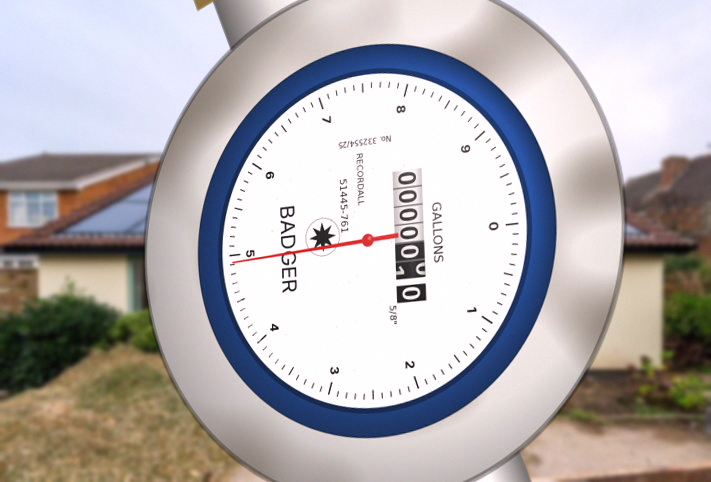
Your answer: **4.9** gal
